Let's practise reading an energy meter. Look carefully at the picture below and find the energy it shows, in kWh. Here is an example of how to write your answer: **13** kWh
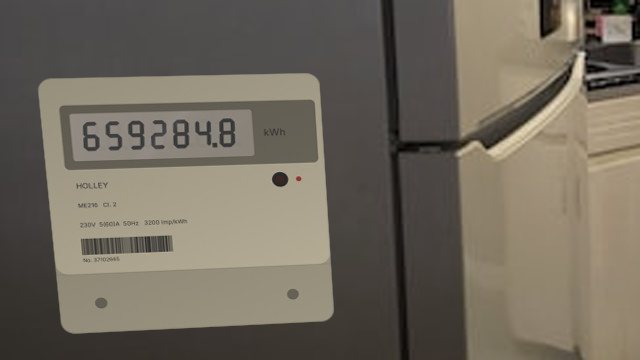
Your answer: **659284.8** kWh
